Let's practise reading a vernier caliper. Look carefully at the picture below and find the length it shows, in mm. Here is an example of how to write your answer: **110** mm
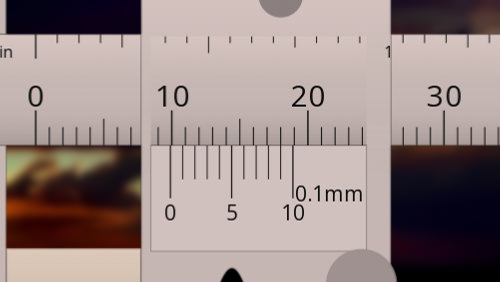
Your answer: **9.9** mm
